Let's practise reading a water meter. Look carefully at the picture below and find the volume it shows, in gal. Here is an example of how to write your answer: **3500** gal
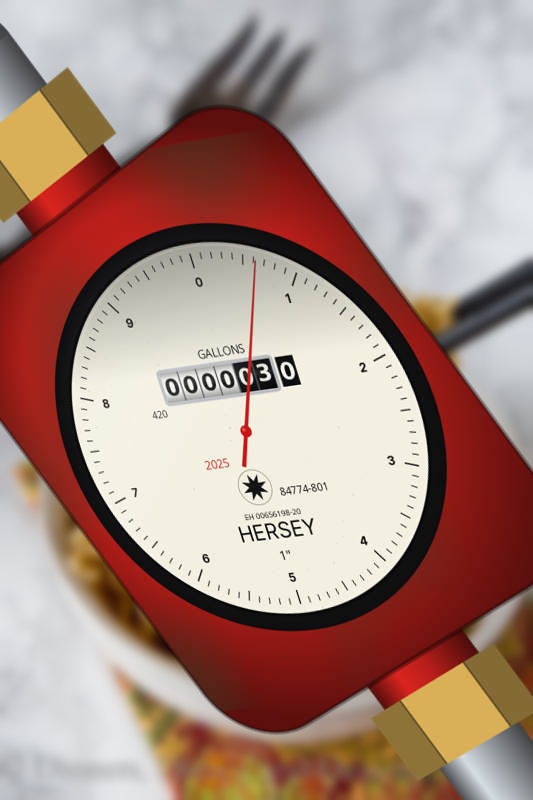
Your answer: **30.6** gal
